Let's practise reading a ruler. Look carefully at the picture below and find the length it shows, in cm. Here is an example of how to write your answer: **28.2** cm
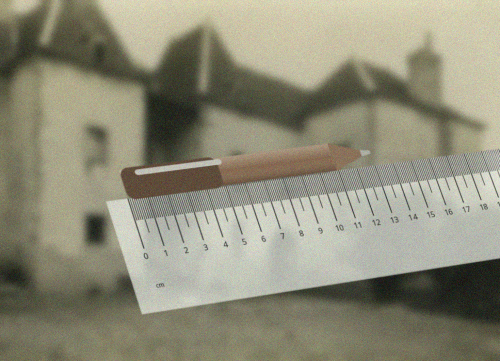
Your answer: **13** cm
